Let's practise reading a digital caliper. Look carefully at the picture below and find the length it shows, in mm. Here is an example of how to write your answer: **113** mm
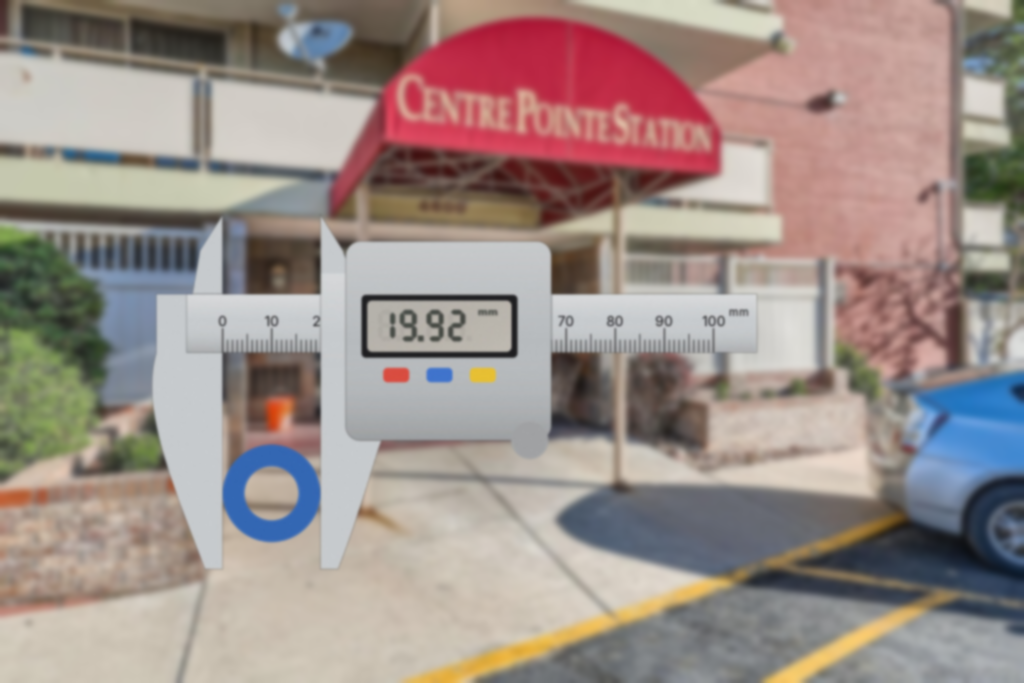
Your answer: **19.92** mm
